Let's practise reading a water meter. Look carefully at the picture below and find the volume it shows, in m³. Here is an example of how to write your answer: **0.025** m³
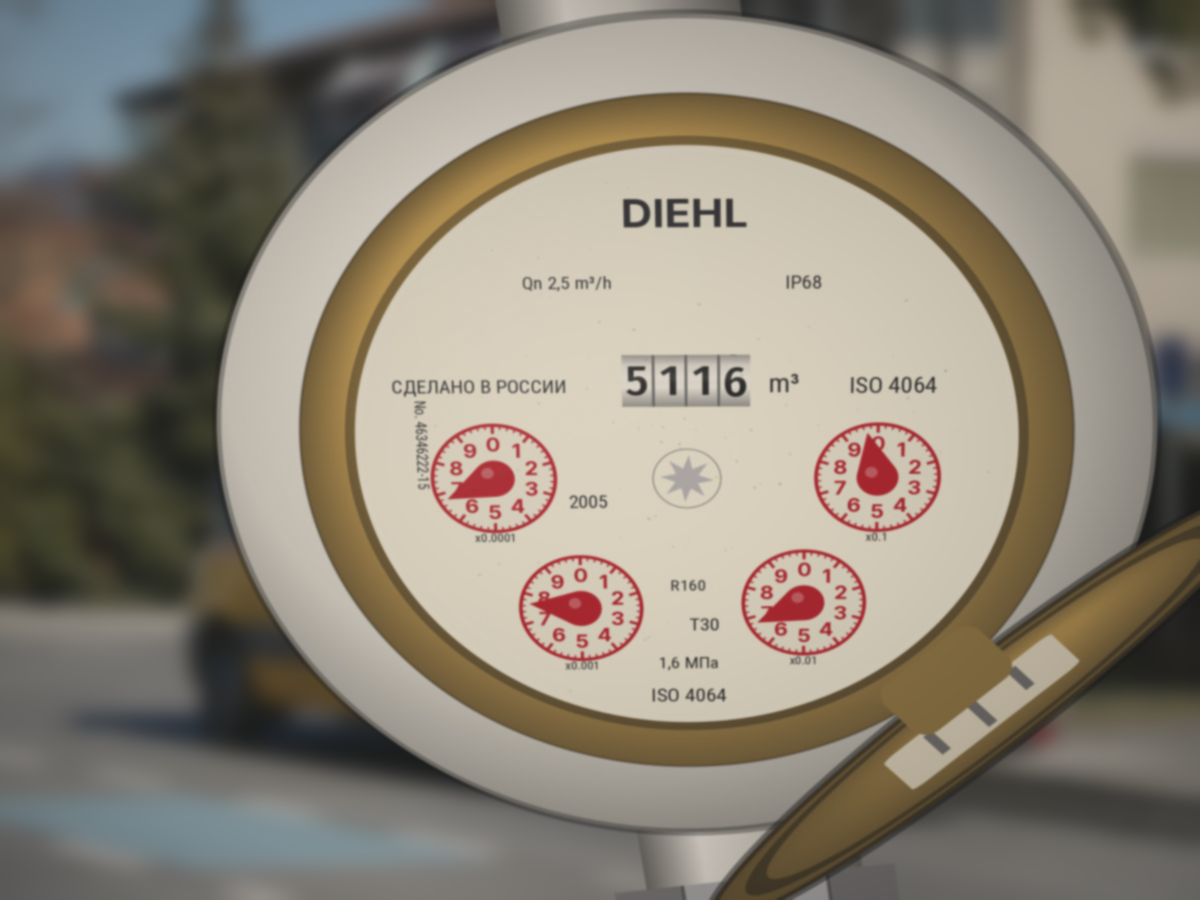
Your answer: **5115.9676** m³
